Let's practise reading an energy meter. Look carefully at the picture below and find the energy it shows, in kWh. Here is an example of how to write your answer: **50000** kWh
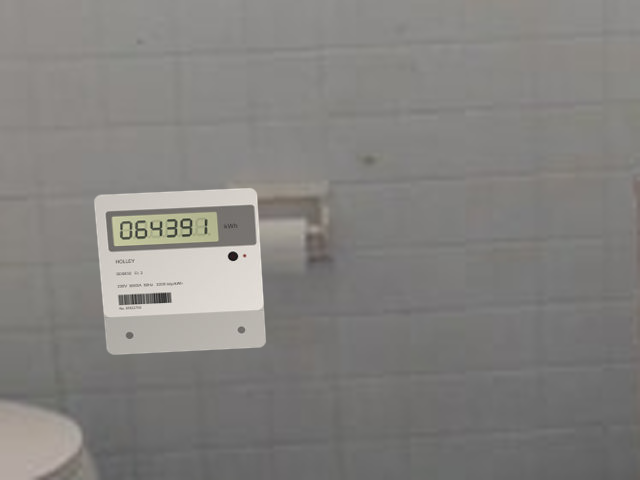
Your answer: **64391** kWh
